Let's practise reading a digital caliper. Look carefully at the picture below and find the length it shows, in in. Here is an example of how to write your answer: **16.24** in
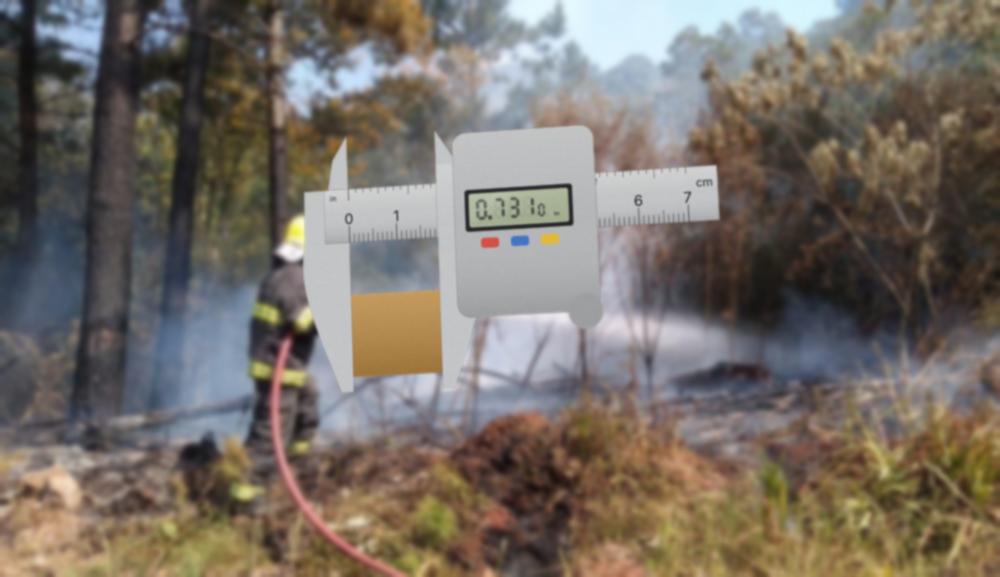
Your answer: **0.7310** in
